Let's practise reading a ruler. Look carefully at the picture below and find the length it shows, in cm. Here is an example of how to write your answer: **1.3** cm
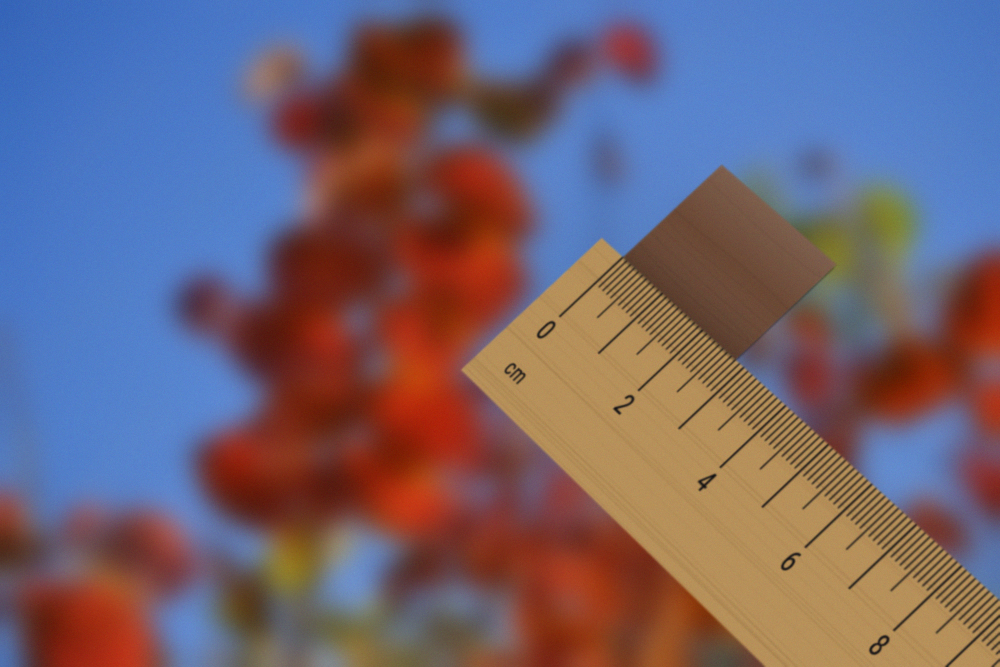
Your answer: **2.8** cm
